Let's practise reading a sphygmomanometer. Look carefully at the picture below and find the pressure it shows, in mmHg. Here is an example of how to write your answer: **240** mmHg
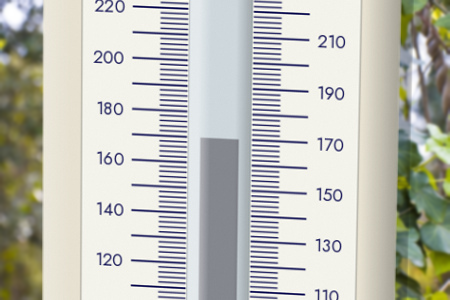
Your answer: **170** mmHg
